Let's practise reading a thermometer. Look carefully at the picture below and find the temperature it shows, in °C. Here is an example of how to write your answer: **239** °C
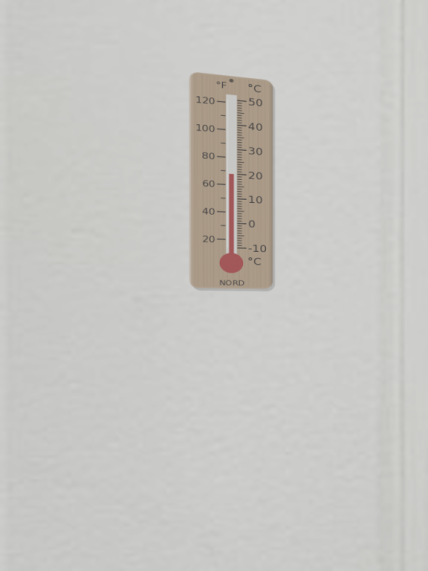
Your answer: **20** °C
